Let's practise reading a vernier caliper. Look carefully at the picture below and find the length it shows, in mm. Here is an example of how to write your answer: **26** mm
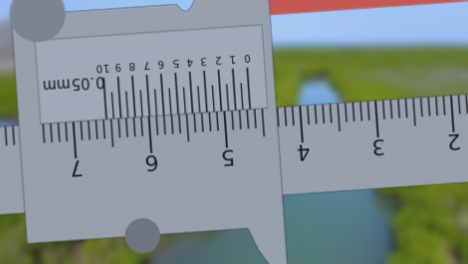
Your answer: **46.6** mm
